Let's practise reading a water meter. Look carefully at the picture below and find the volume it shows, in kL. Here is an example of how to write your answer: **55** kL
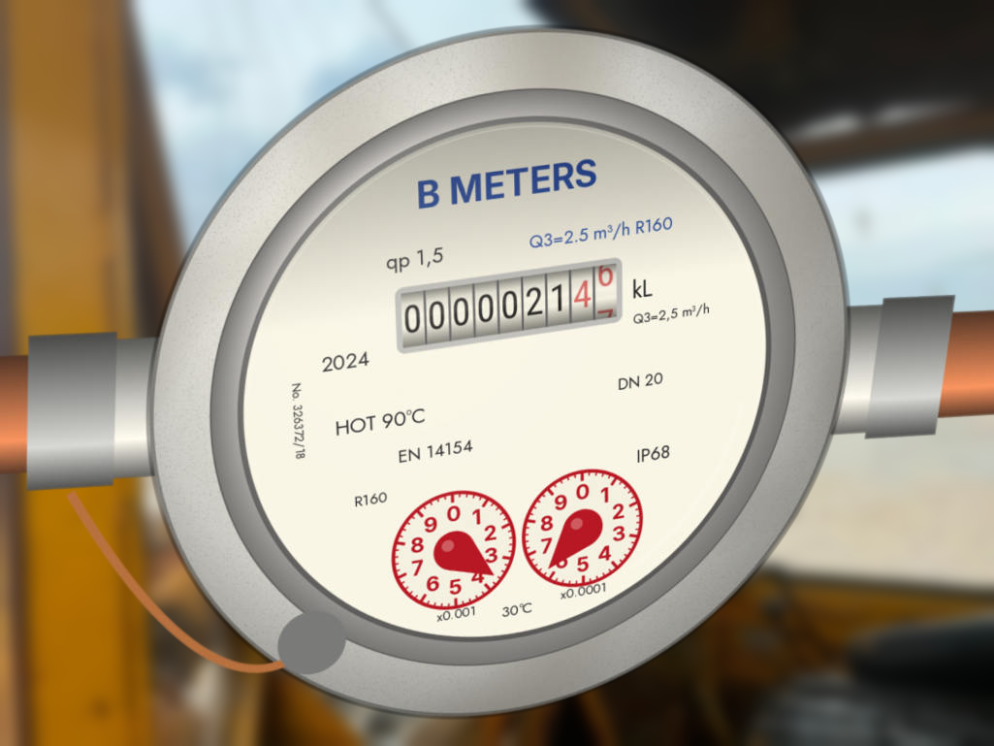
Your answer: **21.4636** kL
